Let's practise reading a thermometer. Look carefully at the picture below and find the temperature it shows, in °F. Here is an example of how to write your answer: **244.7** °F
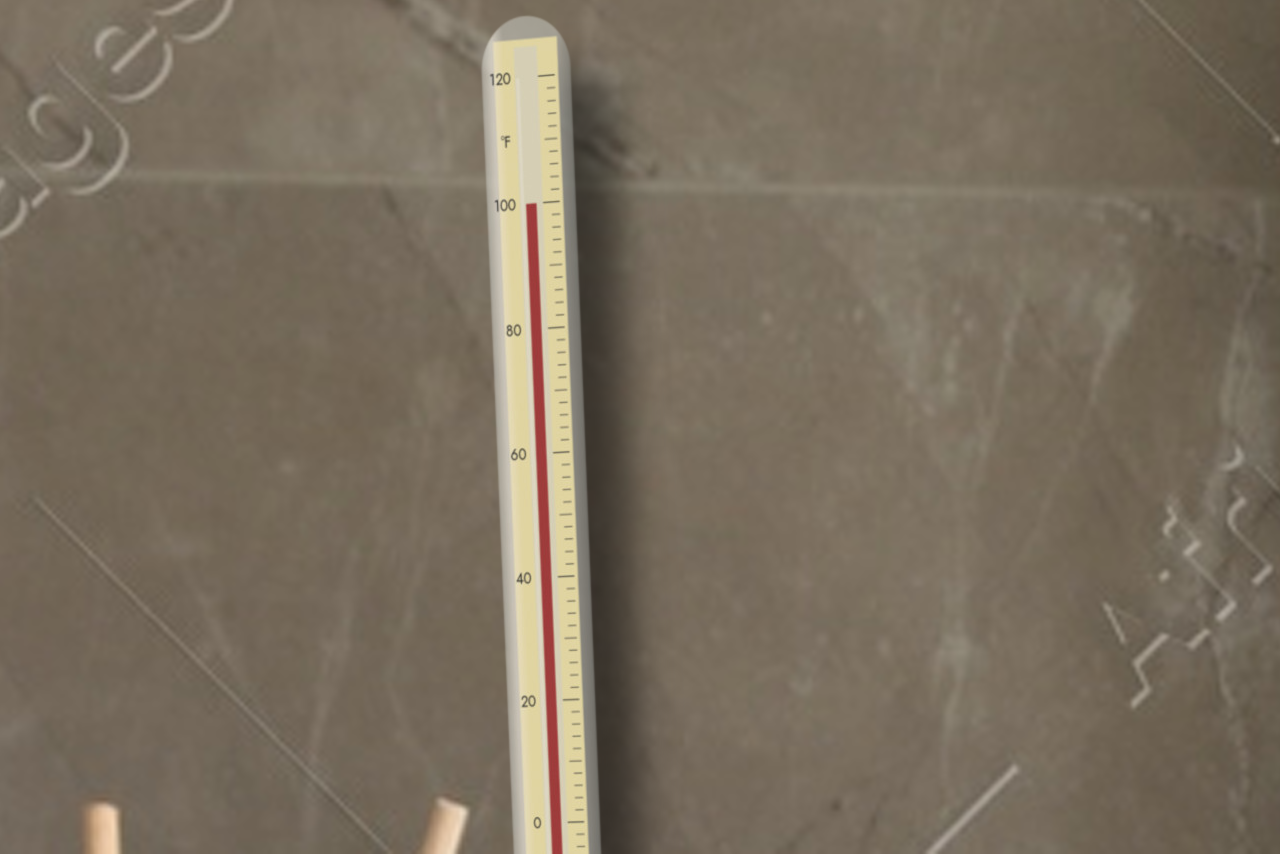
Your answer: **100** °F
